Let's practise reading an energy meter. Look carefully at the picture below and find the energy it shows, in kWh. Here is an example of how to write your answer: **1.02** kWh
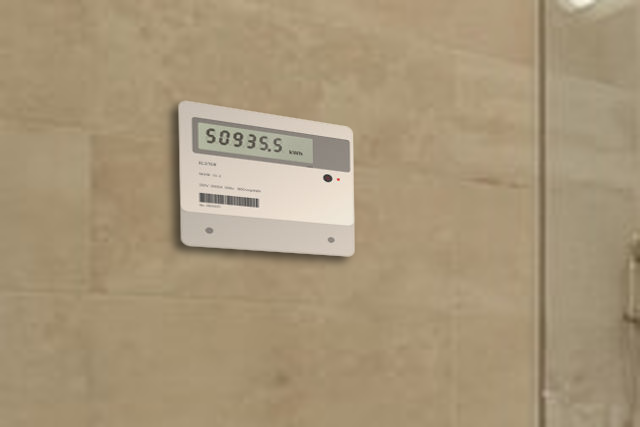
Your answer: **50935.5** kWh
